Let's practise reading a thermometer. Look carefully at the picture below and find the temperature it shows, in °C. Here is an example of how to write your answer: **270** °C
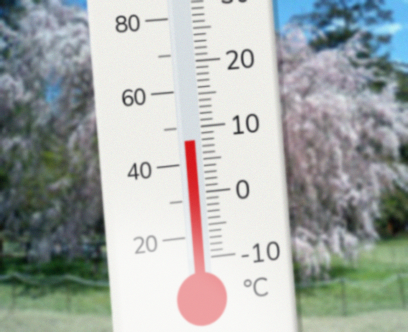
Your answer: **8** °C
